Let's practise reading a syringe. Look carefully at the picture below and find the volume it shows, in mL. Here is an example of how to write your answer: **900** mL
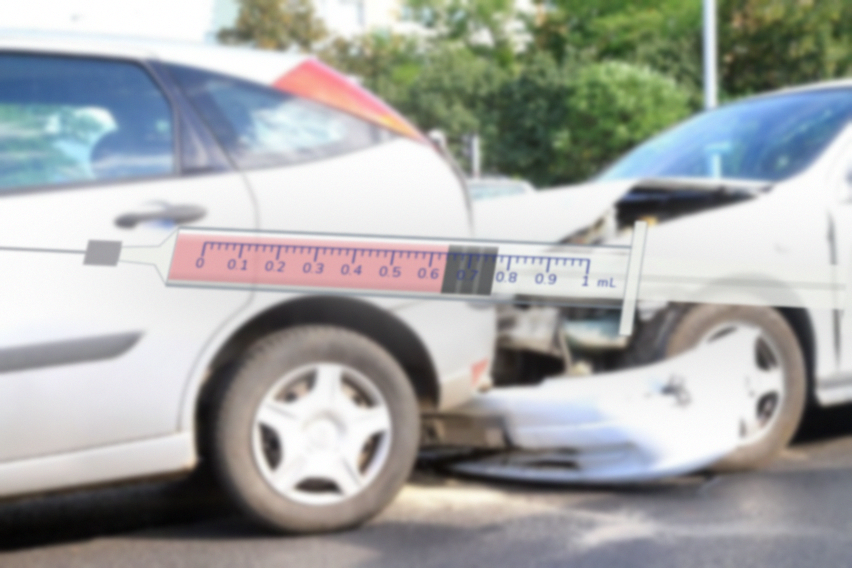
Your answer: **0.64** mL
